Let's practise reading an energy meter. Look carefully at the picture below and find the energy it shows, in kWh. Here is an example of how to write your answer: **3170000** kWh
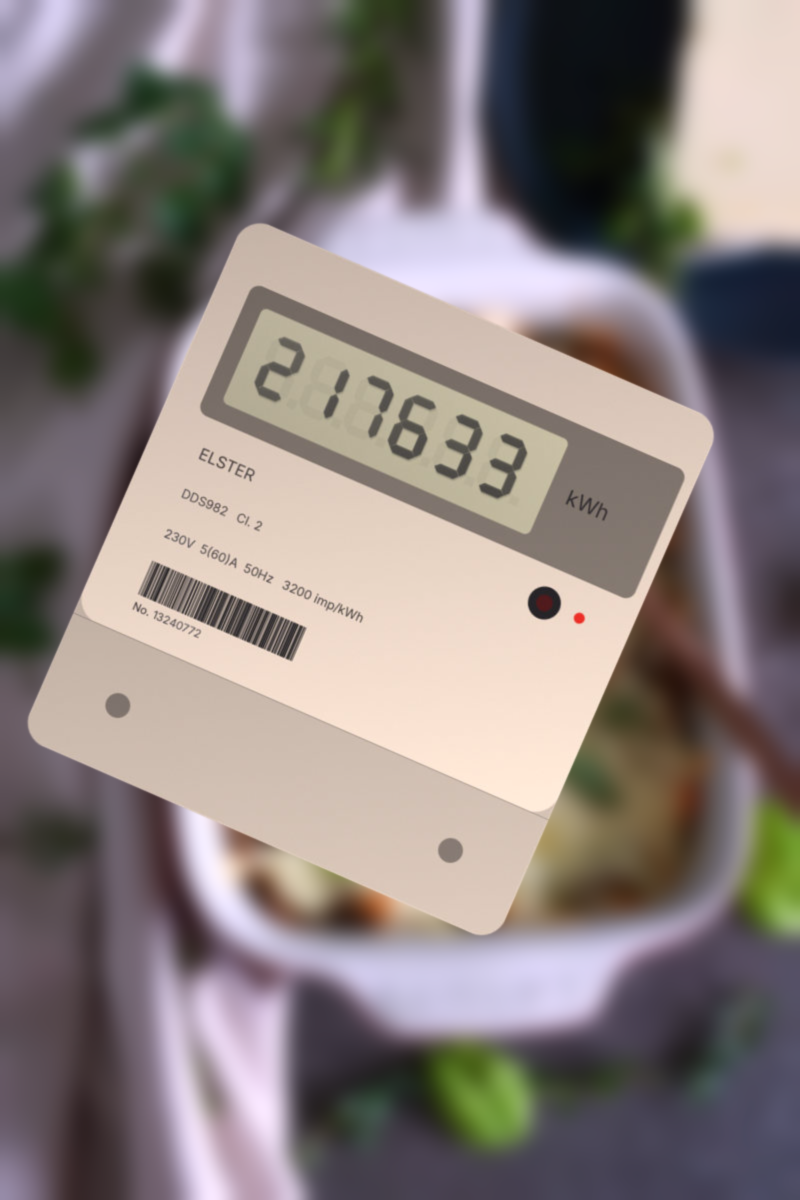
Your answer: **217633** kWh
